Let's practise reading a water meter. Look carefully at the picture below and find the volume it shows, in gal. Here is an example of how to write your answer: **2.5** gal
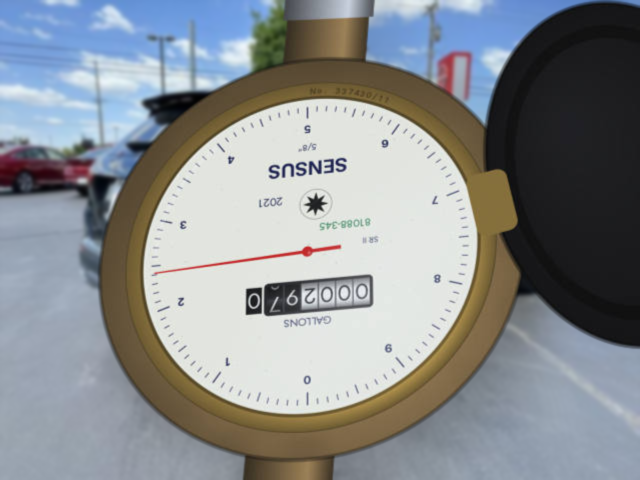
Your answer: **2972.4** gal
